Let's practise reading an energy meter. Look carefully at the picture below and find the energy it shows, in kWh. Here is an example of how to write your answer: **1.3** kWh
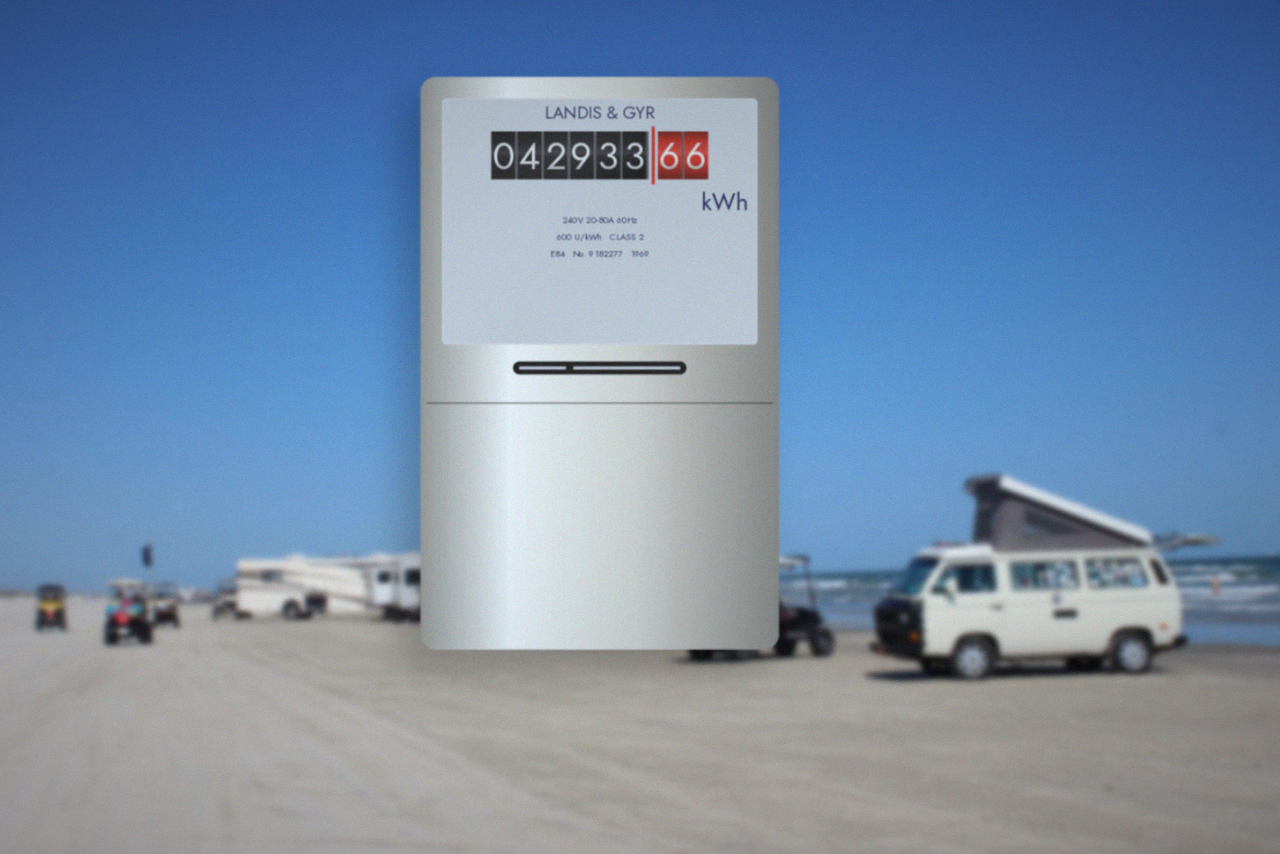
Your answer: **42933.66** kWh
